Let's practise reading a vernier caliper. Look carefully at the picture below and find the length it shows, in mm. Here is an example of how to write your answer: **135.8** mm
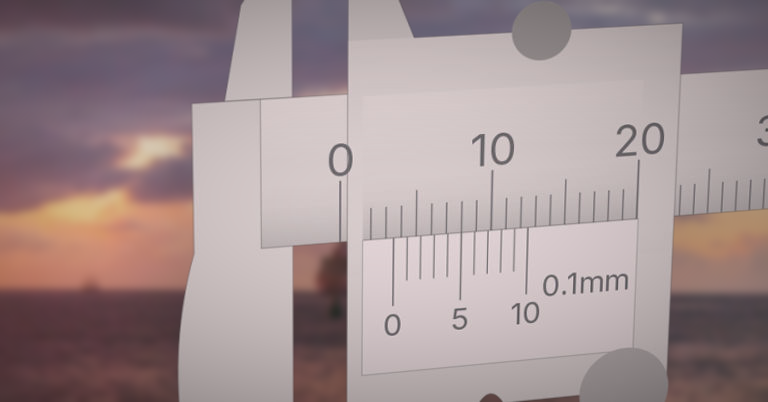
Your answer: **3.5** mm
